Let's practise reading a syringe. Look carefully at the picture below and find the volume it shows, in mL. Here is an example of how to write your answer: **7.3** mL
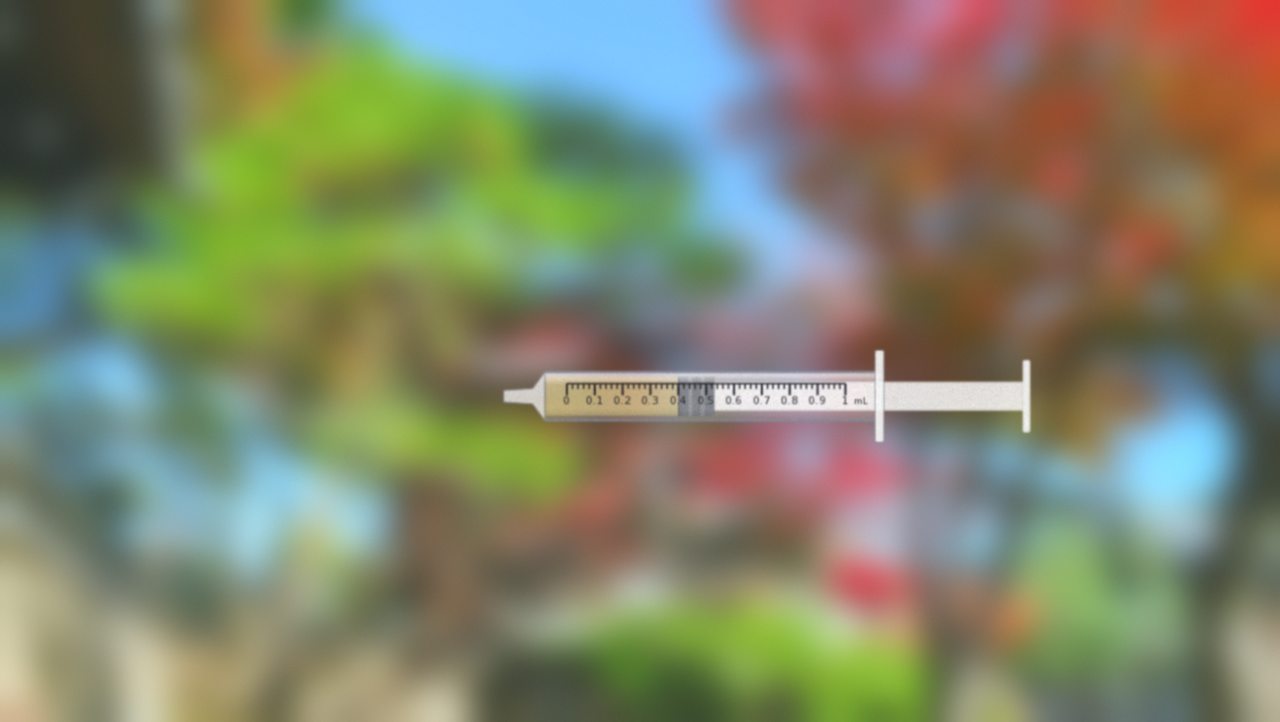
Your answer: **0.4** mL
